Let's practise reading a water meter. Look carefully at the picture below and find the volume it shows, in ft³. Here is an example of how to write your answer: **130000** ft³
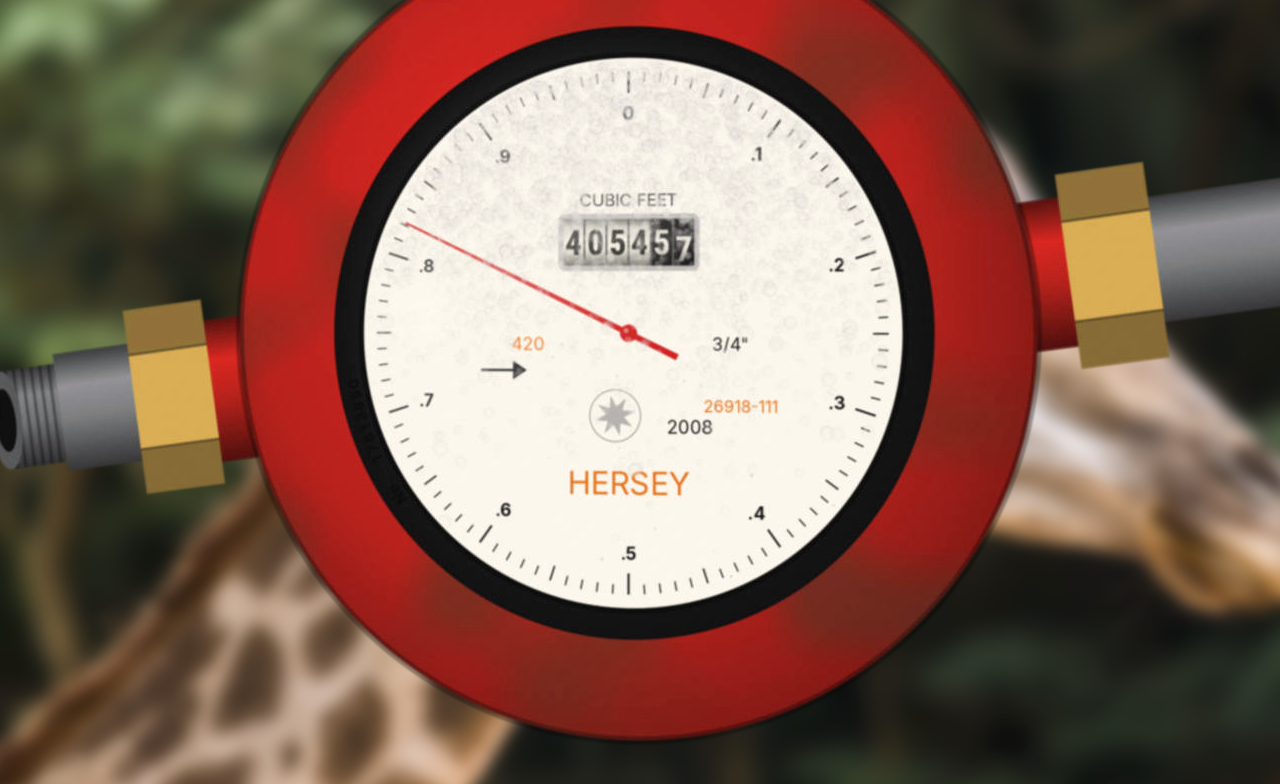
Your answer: **405456.82** ft³
